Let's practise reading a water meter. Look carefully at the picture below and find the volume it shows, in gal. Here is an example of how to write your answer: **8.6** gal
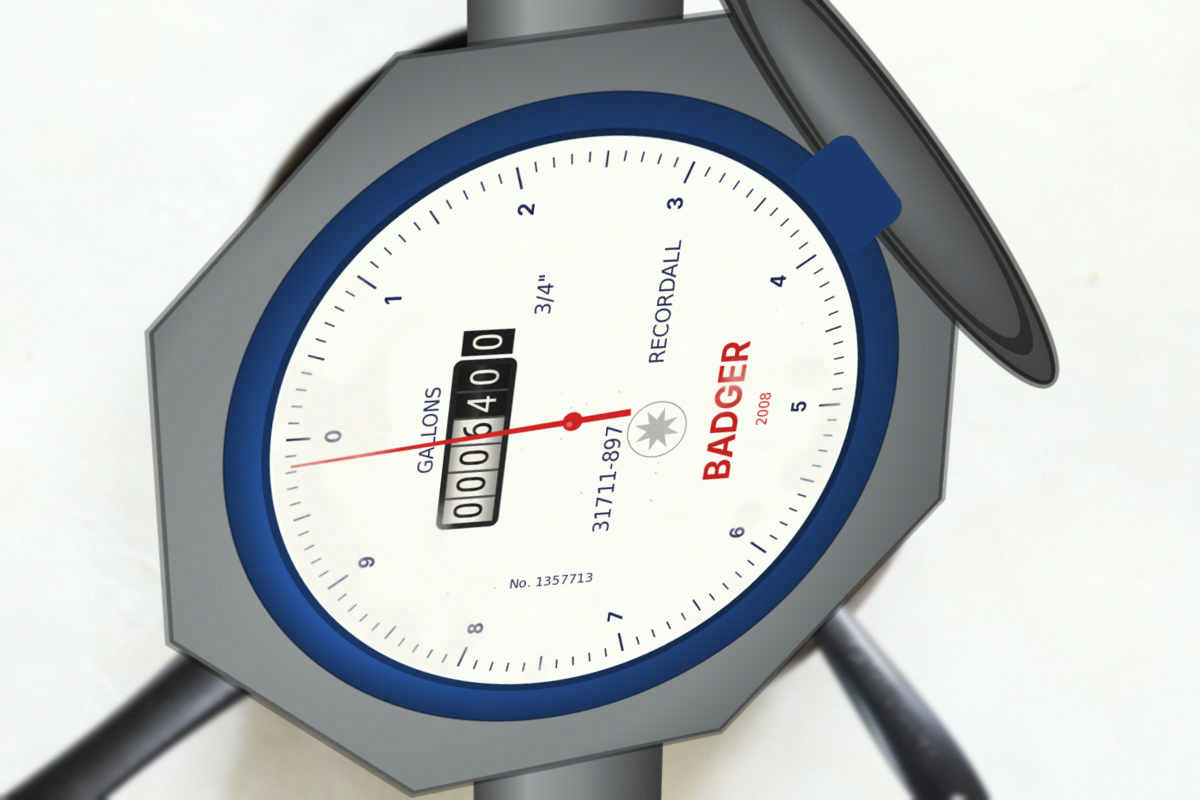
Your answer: **6399.8** gal
